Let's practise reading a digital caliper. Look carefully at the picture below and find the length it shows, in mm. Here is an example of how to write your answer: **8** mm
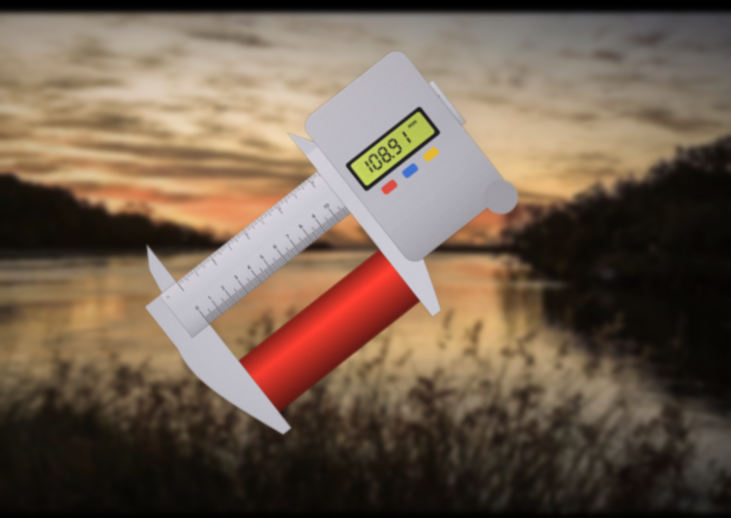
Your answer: **108.91** mm
